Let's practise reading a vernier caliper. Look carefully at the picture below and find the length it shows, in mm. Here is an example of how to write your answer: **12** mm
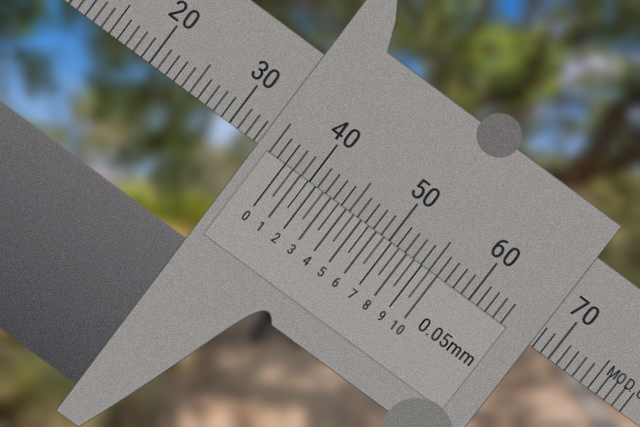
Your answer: **37.0** mm
